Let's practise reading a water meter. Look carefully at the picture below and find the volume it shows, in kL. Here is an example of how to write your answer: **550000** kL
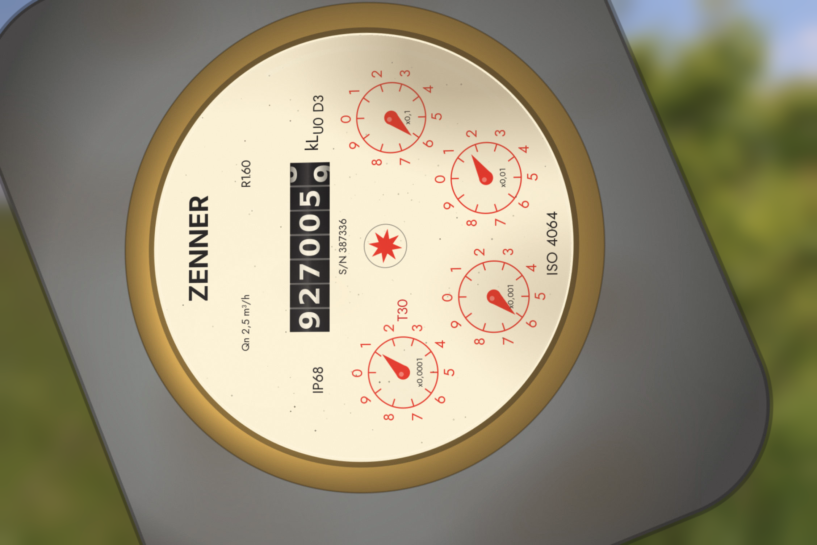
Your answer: **9270058.6161** kL
